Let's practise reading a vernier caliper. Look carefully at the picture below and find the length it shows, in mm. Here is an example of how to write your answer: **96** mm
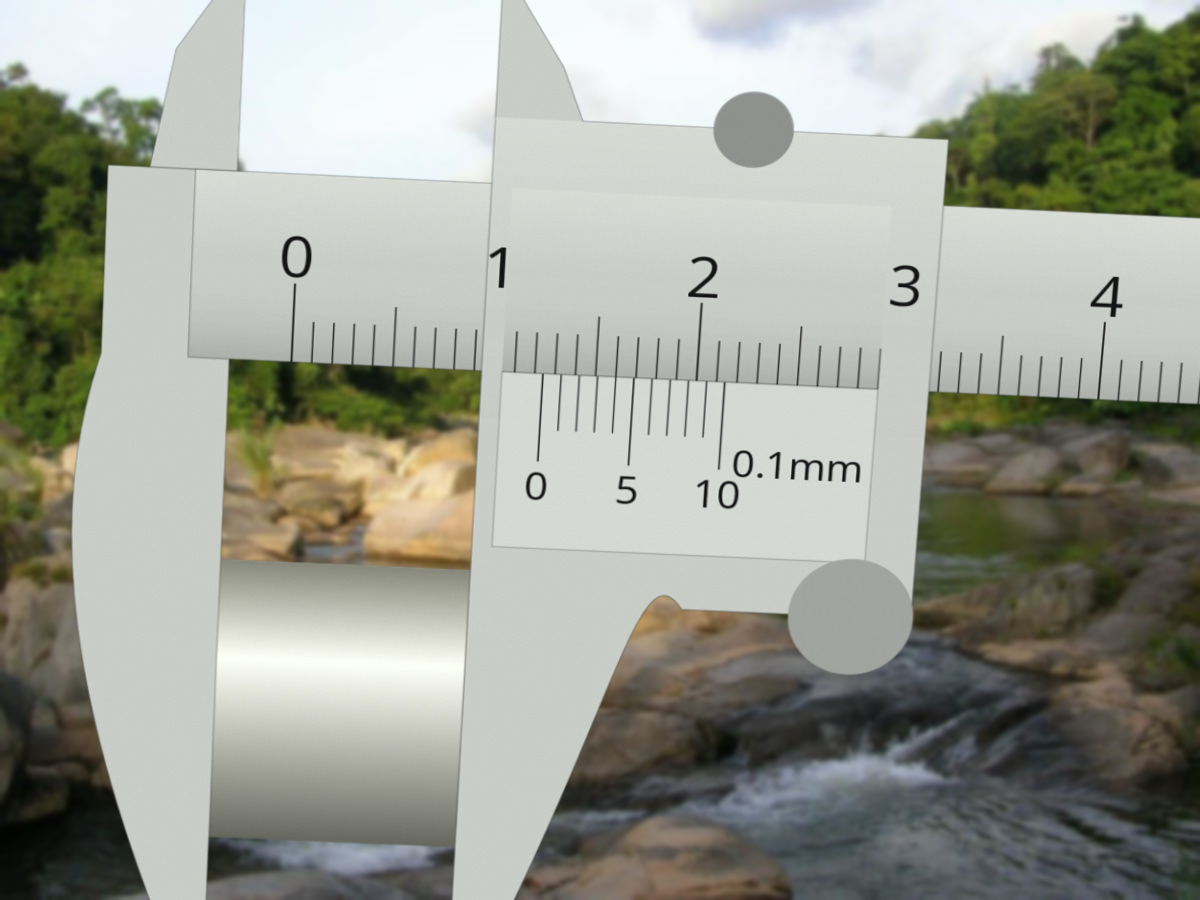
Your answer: **12.4** mm
